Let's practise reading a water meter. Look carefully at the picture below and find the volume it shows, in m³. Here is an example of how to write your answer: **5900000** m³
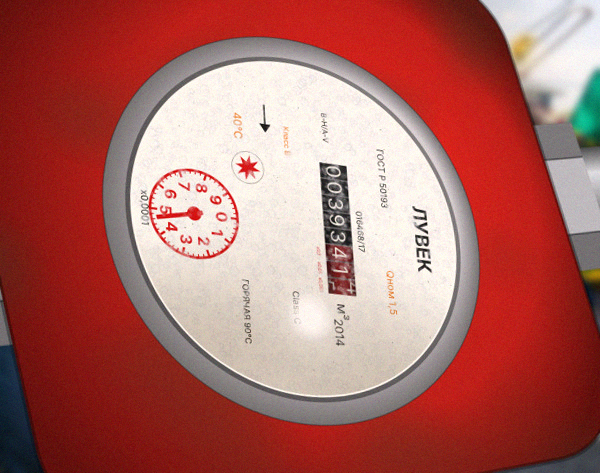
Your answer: **393.4144** m³
